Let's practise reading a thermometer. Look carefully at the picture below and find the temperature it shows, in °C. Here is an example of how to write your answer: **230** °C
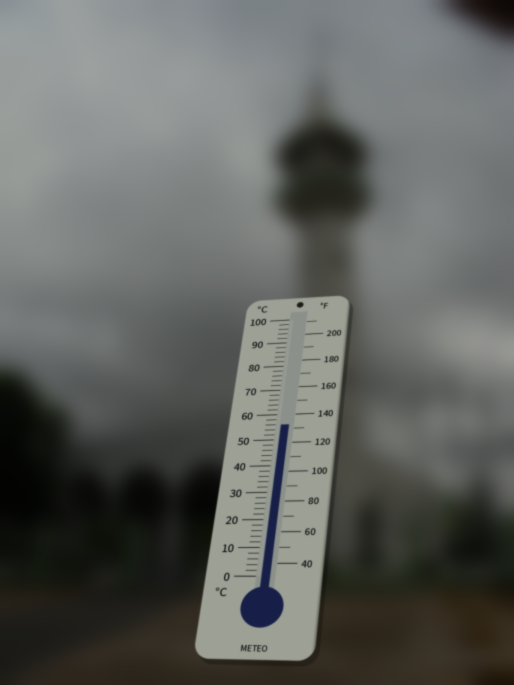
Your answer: **56** °C
